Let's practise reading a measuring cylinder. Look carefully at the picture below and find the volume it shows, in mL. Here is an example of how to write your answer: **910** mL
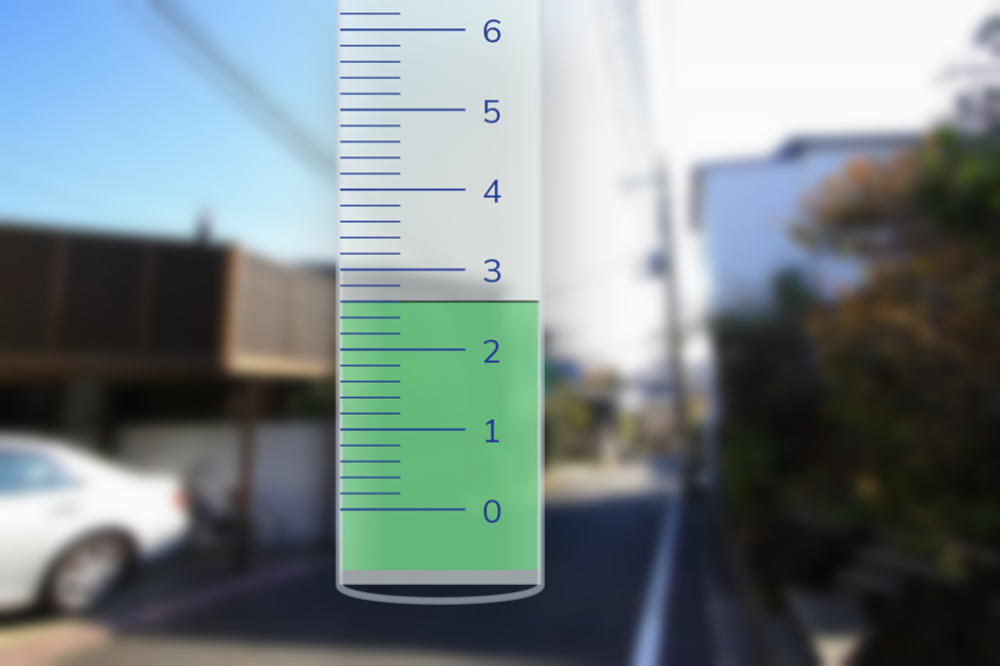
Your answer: **2.6** mL
